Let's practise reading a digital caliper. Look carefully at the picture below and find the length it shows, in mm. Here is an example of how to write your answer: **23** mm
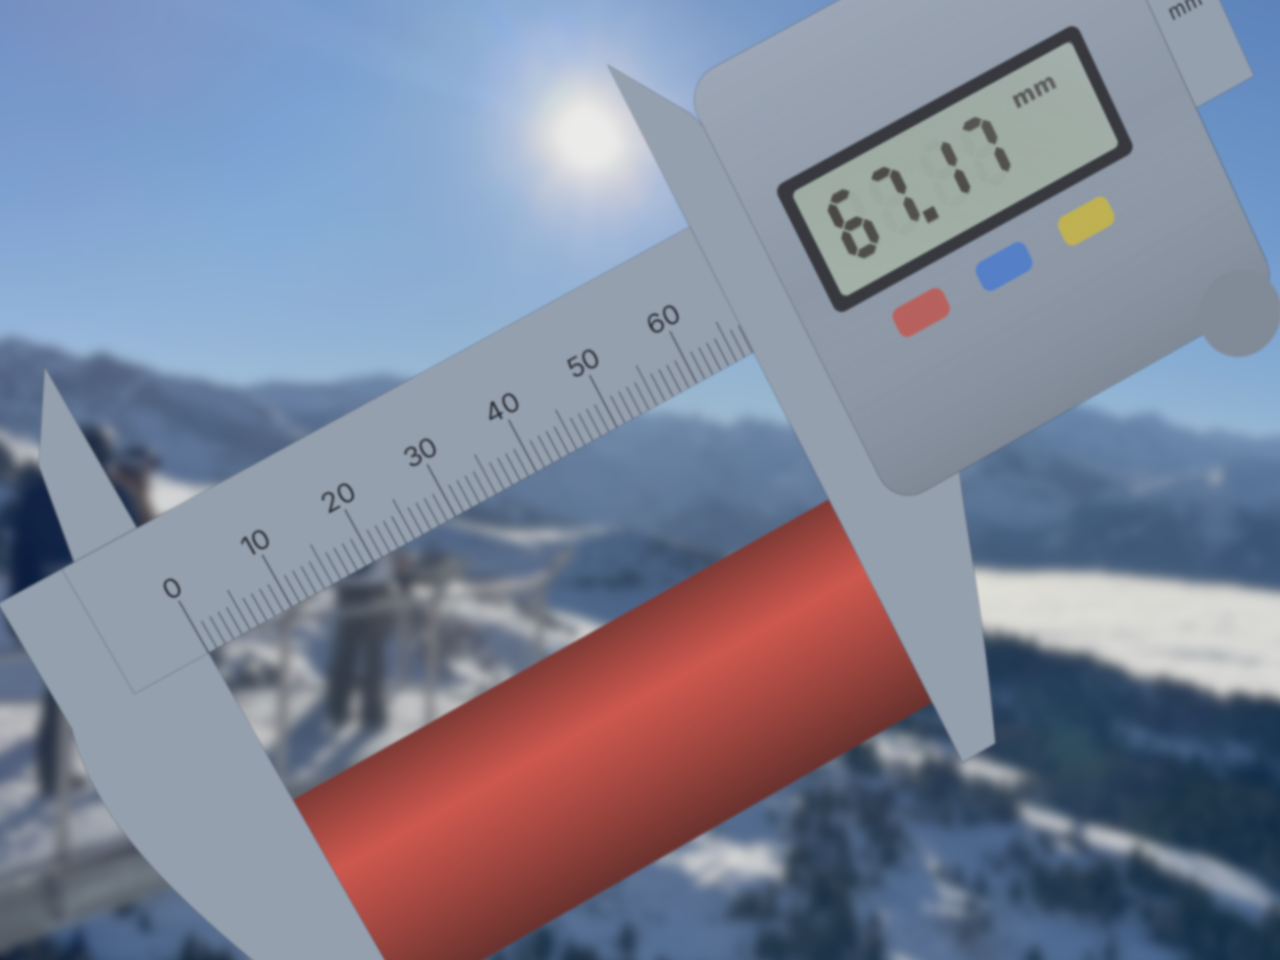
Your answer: **67.17** mm
